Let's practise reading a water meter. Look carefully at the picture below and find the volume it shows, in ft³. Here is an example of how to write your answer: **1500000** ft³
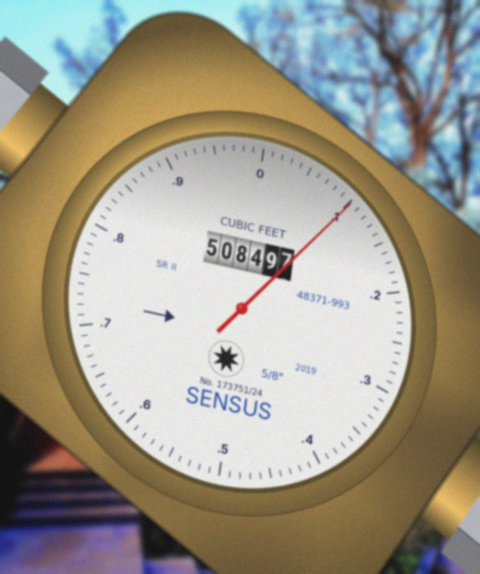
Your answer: **508497.10** ft³
